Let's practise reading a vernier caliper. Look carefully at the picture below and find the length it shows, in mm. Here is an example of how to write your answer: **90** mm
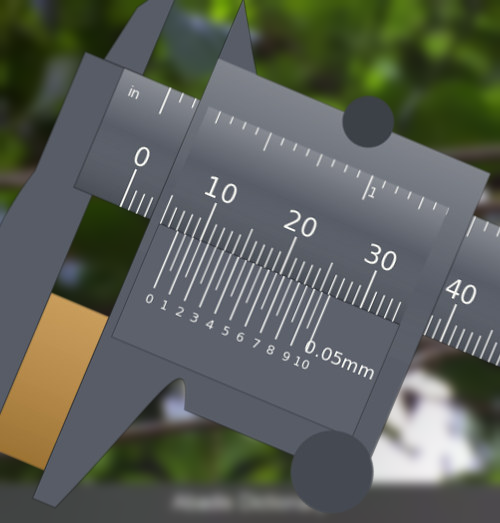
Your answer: **7.2** mm
